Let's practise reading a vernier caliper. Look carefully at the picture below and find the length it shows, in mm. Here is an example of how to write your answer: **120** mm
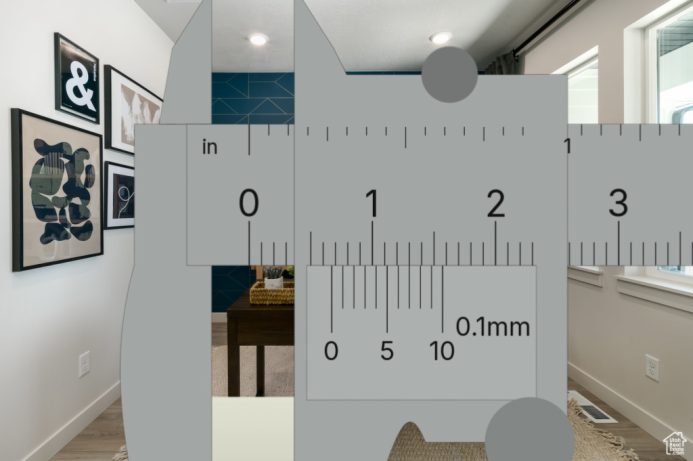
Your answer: **6.7** mm
